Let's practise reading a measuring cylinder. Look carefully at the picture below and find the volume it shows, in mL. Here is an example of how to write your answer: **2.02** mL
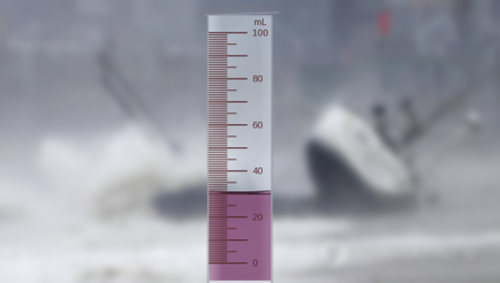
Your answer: **30** mL
